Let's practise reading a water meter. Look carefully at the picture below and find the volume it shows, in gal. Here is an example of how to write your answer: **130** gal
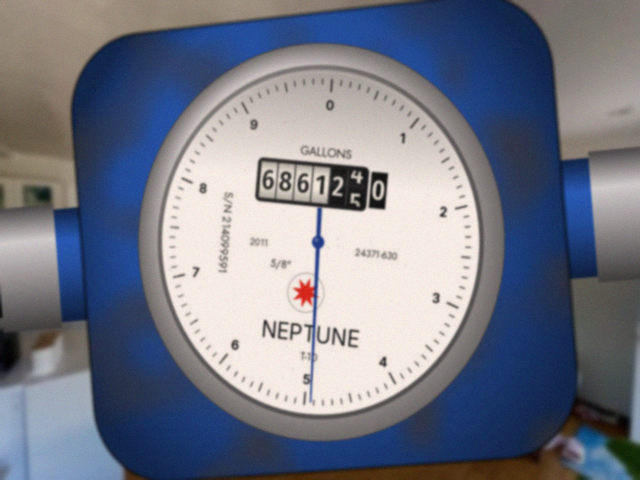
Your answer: **6861244.9** gal
